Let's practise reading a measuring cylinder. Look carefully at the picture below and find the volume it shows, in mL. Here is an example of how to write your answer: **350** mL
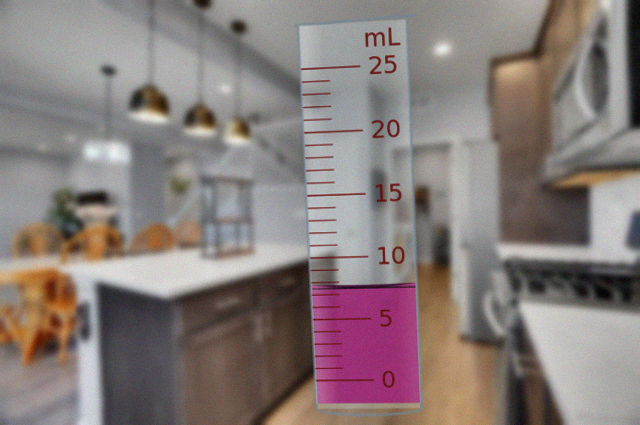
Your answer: **7.5** mL
